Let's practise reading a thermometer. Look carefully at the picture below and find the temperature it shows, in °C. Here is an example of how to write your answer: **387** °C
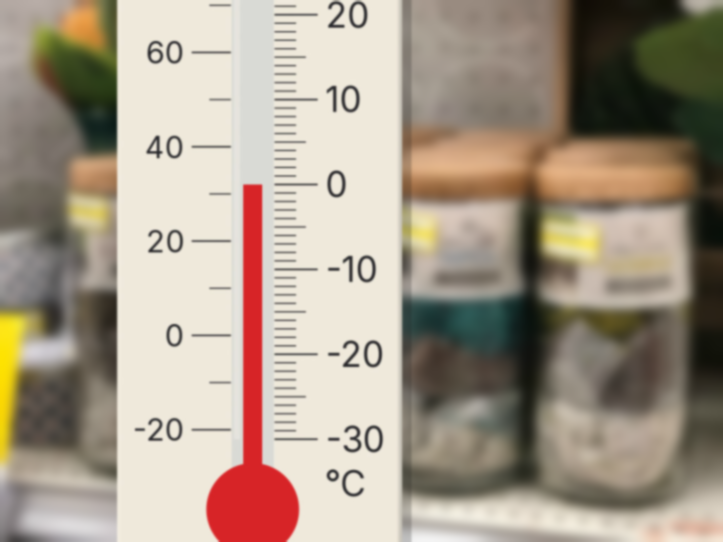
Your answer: **0** °C
